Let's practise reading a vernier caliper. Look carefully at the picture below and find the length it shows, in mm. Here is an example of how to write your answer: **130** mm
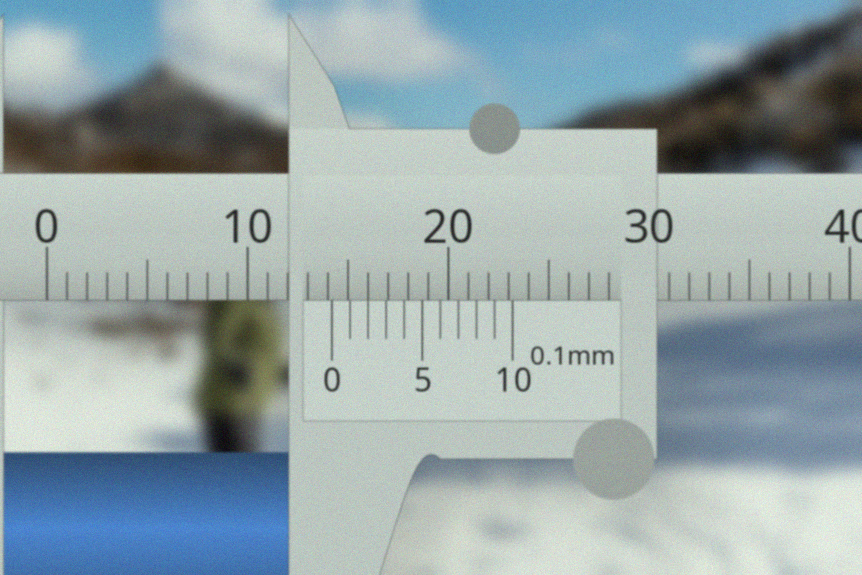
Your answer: **14.2** mm
